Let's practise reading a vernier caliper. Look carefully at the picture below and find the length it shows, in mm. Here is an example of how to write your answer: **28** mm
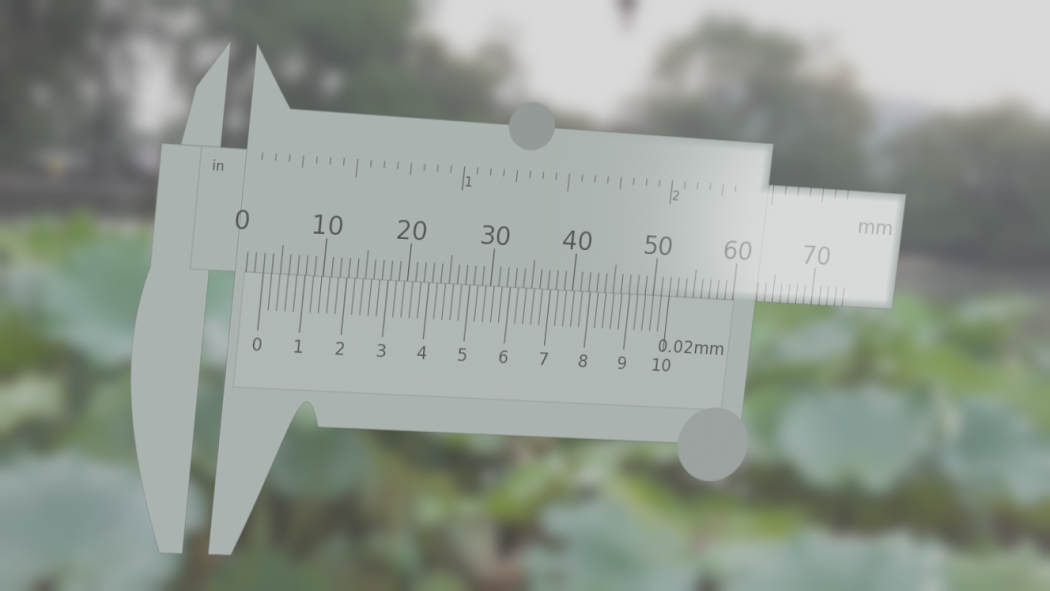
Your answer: **3.0** mm
